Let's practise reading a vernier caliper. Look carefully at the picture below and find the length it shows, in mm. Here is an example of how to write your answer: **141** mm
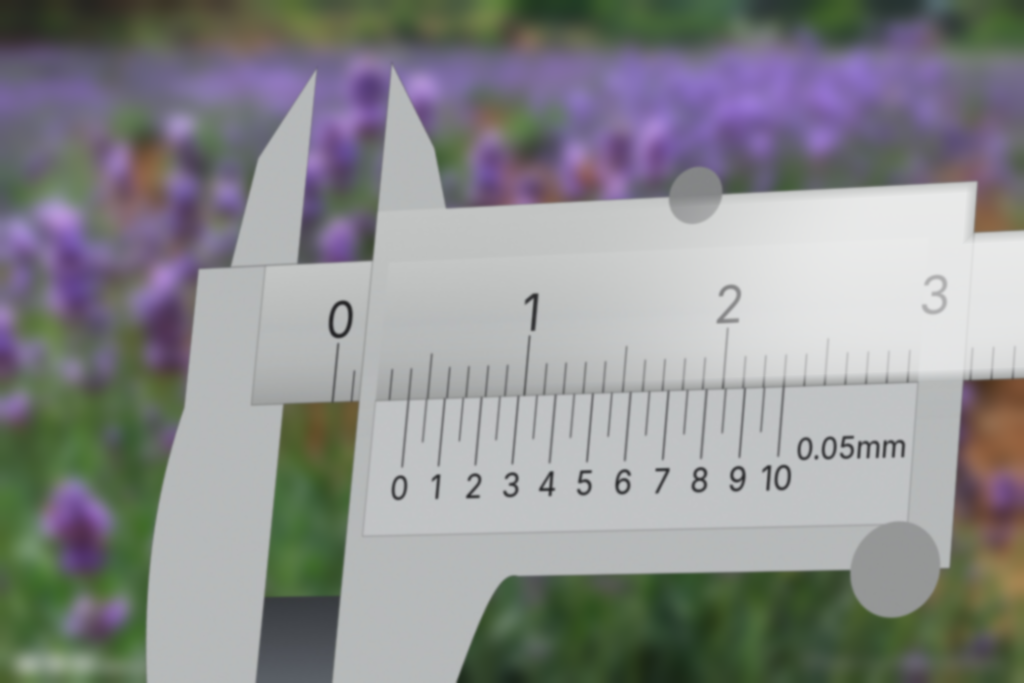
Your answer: **4.0** mm
